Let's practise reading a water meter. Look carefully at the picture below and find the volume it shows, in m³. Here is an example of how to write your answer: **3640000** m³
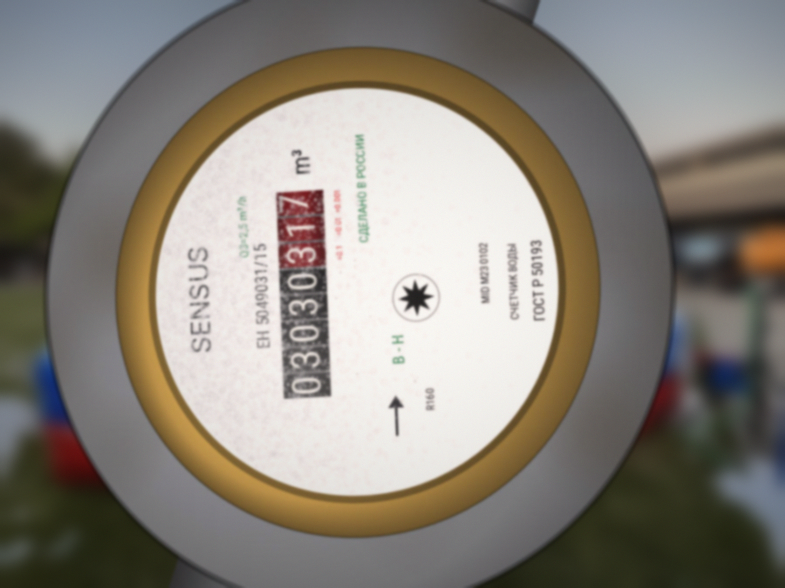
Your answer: **3030.317** m³
